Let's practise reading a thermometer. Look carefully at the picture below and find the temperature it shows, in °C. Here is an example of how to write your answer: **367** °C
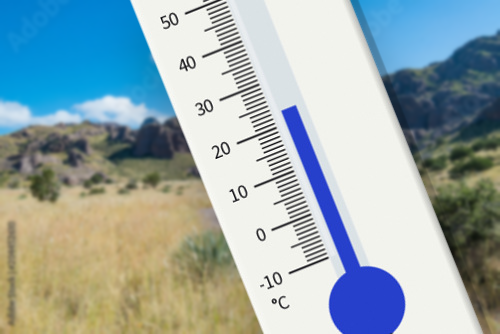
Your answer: **23** °C
